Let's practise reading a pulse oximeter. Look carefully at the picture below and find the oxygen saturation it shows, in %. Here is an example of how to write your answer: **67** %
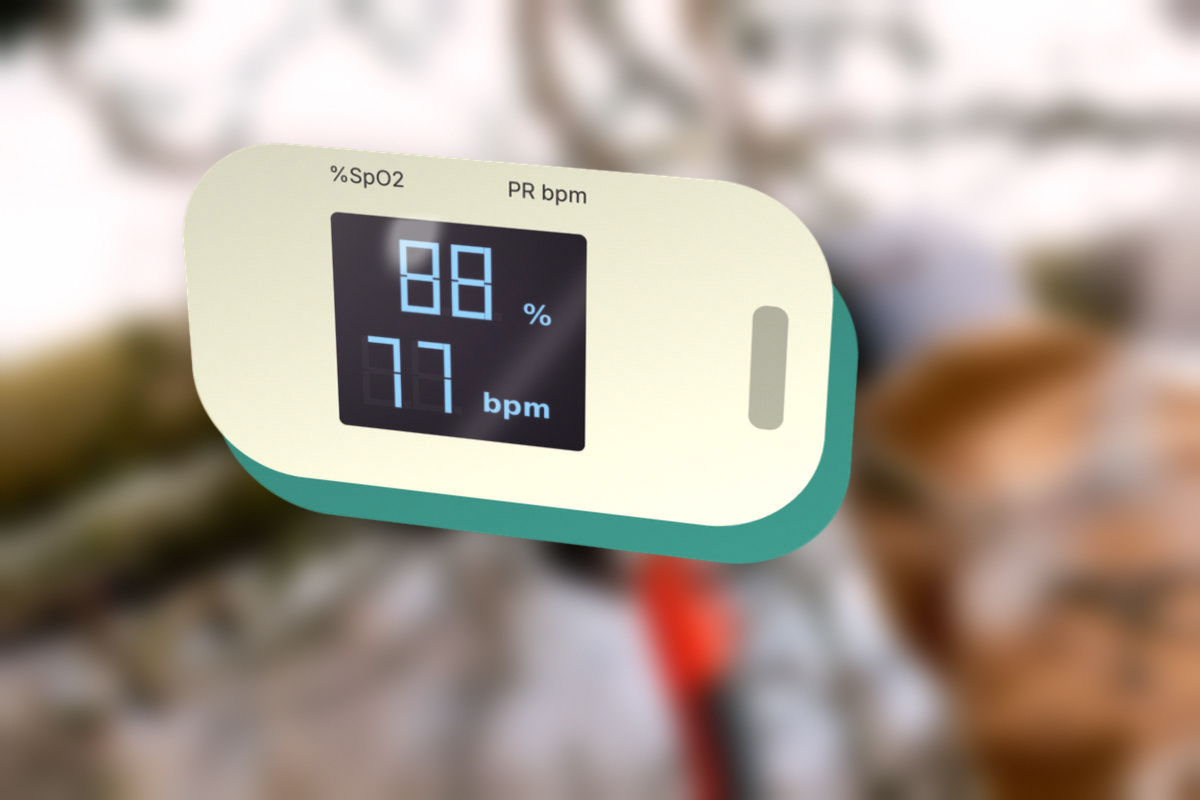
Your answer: **88** %
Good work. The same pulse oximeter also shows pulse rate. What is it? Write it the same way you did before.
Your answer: **77** bpm
